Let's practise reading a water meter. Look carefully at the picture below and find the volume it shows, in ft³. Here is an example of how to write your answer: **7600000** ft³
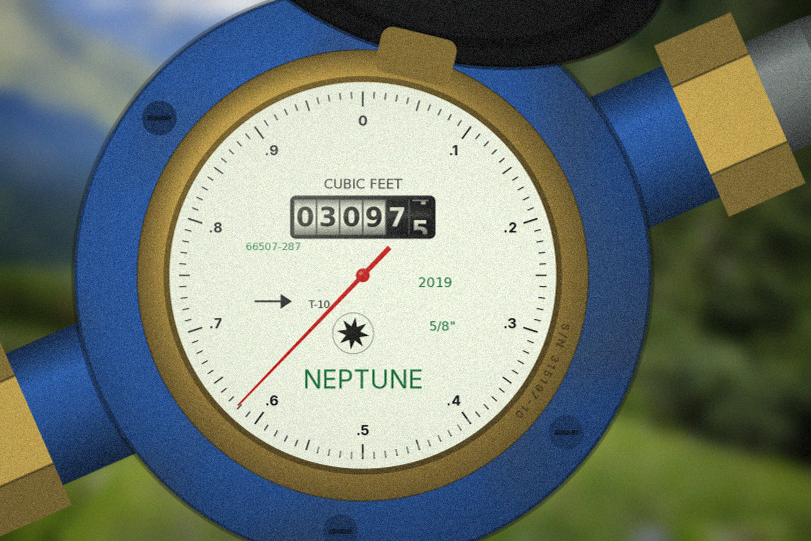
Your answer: **30974.62** ft³
